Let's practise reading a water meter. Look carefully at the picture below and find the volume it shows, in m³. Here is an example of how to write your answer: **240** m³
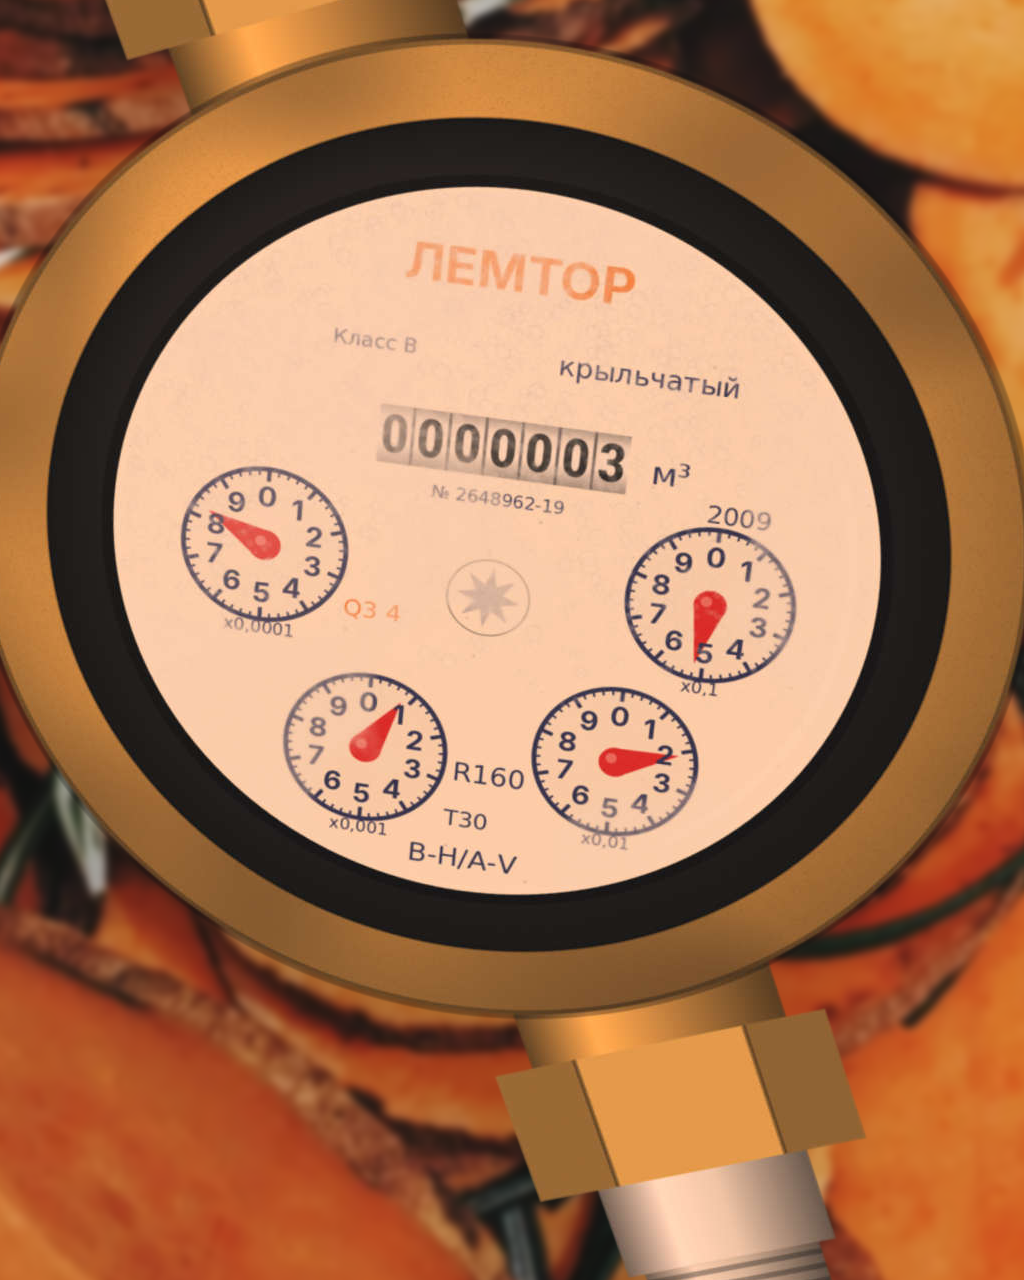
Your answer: **3.5208** m³
